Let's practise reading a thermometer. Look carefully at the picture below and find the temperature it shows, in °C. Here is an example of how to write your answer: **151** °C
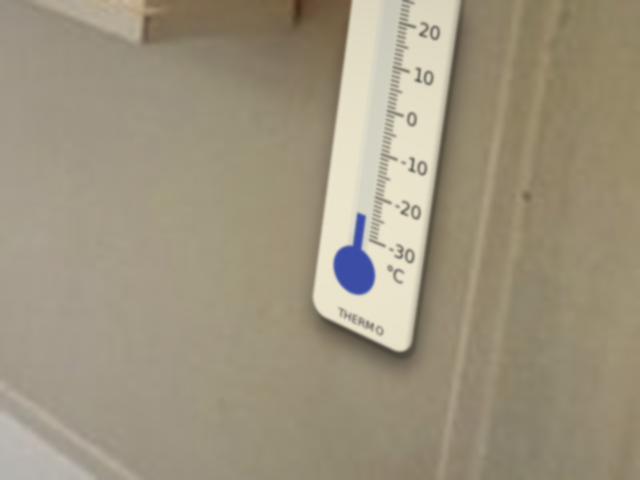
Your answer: **-25** °C
